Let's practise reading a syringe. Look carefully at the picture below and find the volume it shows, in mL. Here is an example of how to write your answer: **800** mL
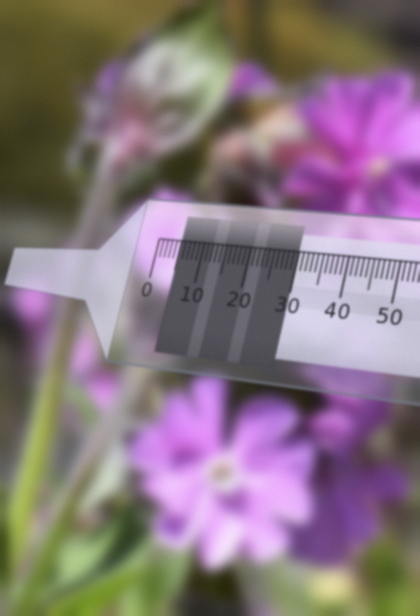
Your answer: **5** mL
